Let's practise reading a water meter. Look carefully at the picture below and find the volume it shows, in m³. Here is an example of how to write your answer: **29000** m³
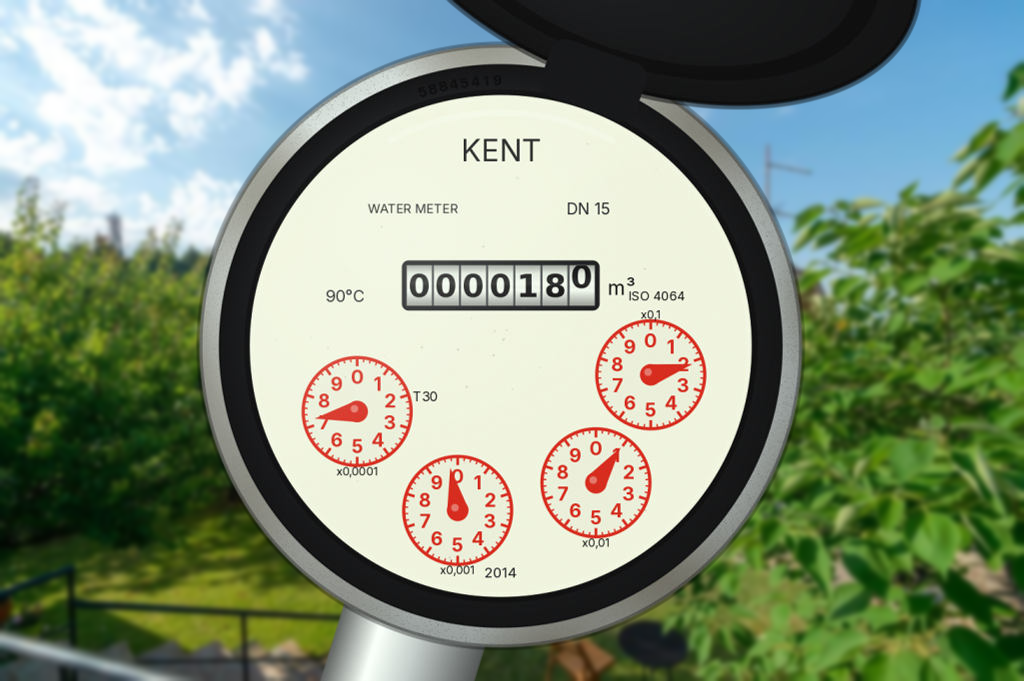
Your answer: **180.2097** m³
